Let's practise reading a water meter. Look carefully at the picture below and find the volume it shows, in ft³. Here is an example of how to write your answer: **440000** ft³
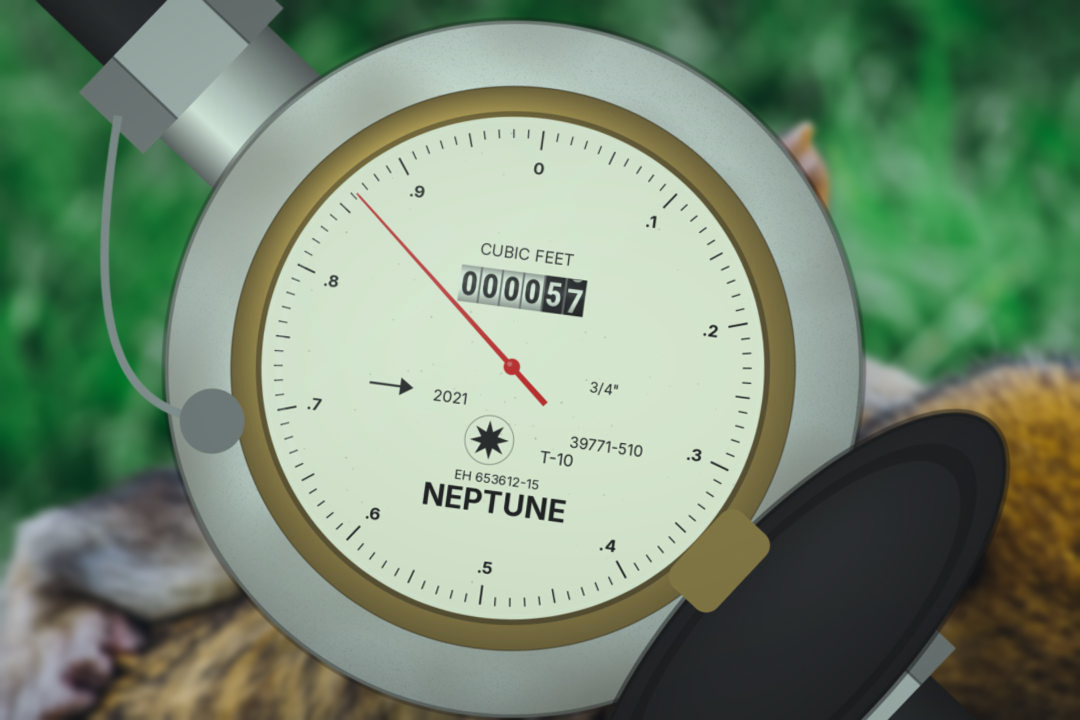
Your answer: **56.86** ft³
